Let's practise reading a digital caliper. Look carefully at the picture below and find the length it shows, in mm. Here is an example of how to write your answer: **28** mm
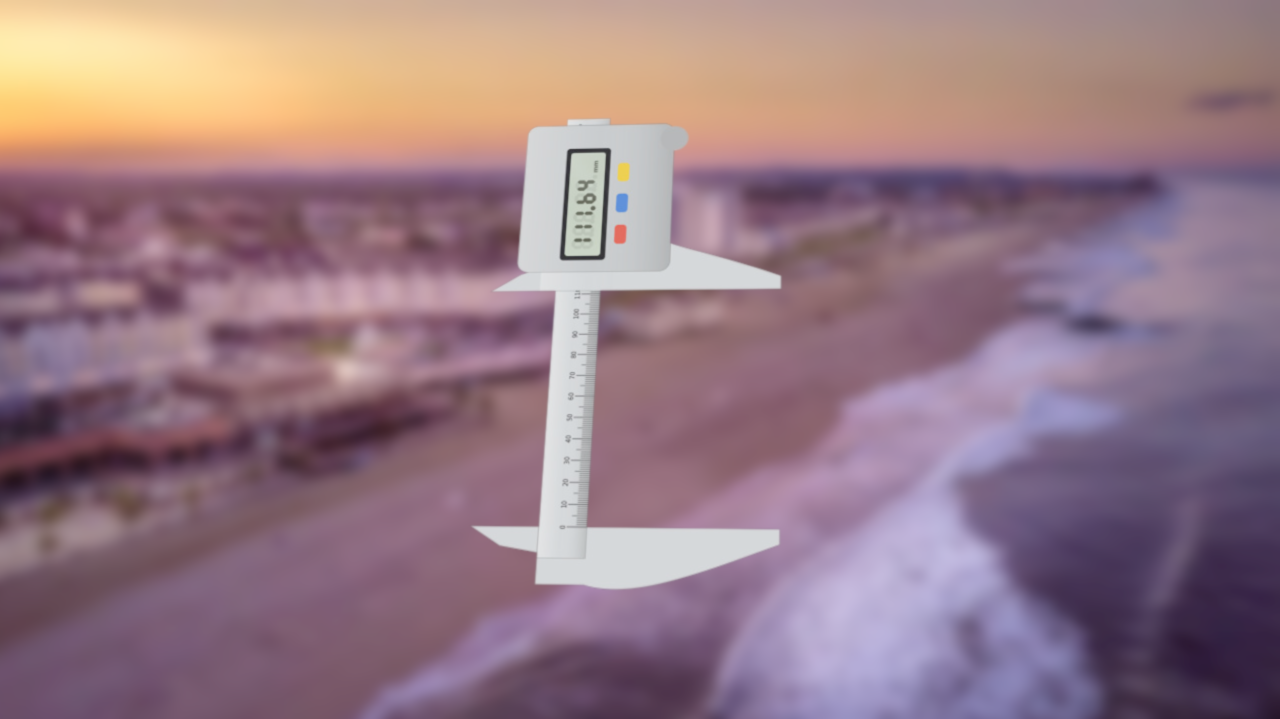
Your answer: **111.64** mm
